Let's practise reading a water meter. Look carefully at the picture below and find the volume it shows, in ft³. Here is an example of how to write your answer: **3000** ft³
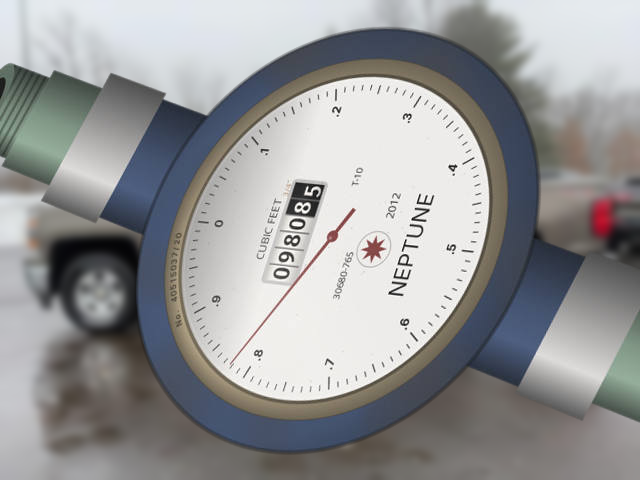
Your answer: **98084.82** ft³
